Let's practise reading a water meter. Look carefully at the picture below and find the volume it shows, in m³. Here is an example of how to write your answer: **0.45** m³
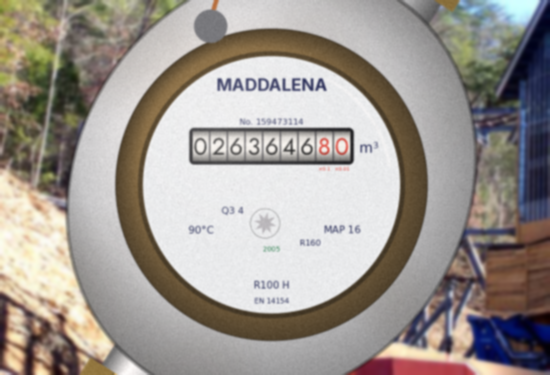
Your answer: **263646.80** m³
